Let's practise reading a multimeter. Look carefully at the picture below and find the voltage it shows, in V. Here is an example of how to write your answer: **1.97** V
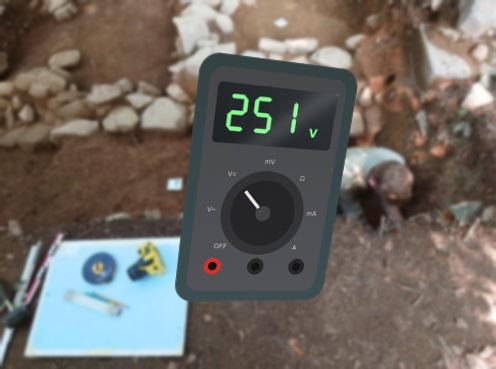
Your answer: **251** V
